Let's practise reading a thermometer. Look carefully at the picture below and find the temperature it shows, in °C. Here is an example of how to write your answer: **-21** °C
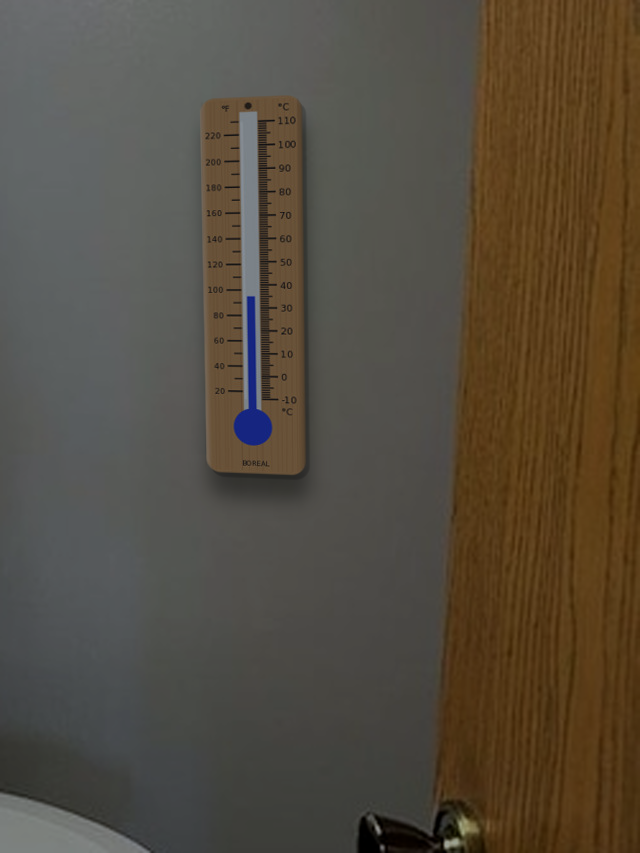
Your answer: **35** °C
